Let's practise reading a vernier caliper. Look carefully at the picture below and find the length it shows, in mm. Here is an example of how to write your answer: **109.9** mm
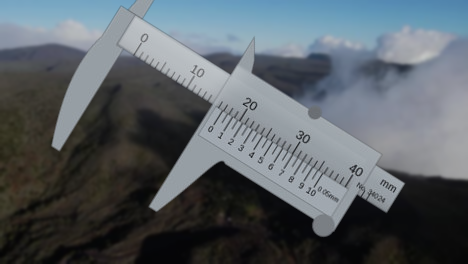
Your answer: **16.8** mm
